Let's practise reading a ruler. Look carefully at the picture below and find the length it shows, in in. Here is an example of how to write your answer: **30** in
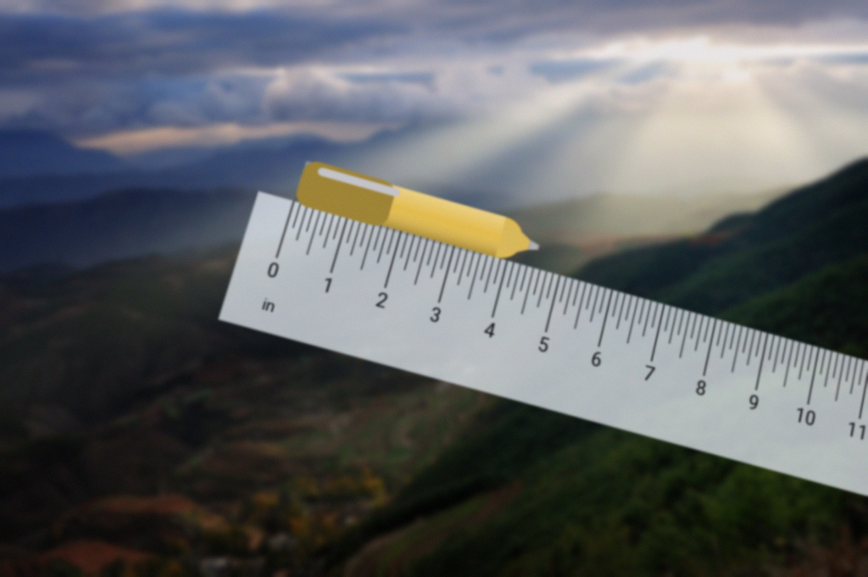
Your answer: **4.5** in
